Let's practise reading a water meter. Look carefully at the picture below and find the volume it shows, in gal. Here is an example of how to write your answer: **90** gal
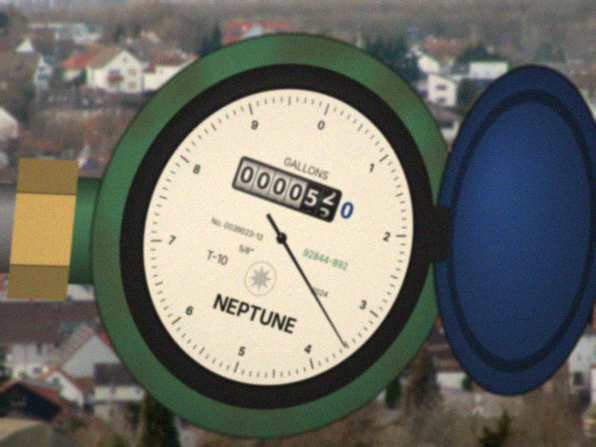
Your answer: **523.5** gal
